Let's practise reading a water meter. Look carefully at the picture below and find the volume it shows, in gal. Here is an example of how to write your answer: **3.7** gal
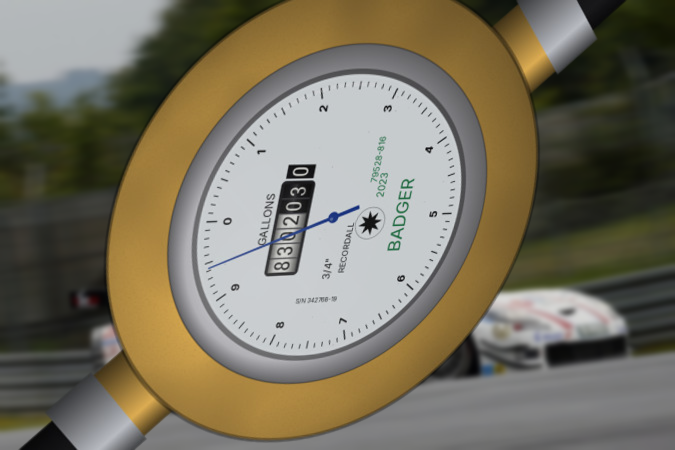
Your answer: **8302029.4** gal
